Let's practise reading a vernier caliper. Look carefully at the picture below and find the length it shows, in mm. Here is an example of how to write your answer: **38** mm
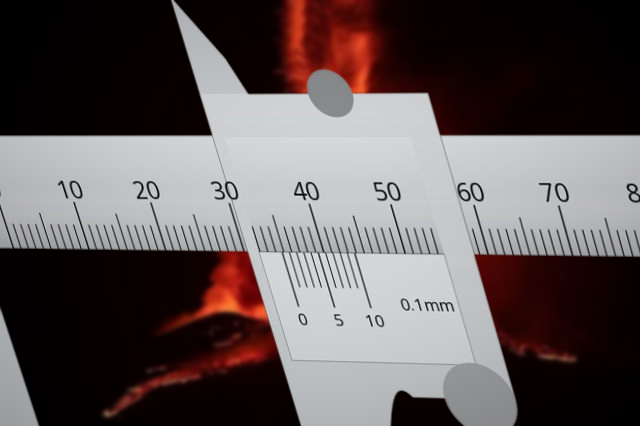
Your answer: **34.8** mm
